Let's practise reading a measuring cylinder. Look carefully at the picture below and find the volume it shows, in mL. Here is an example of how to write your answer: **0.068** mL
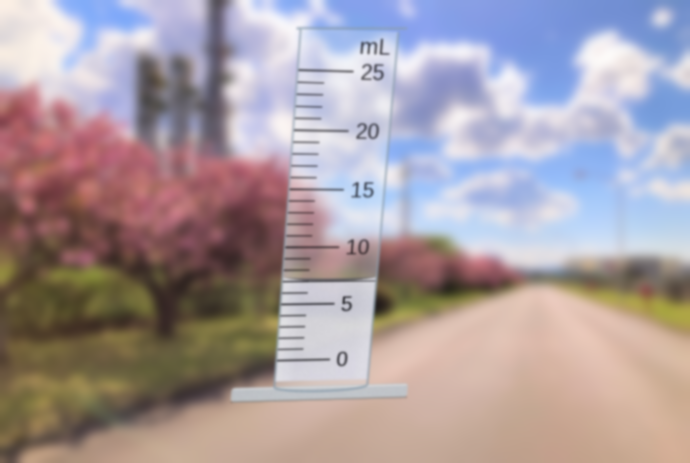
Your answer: **7** mL
